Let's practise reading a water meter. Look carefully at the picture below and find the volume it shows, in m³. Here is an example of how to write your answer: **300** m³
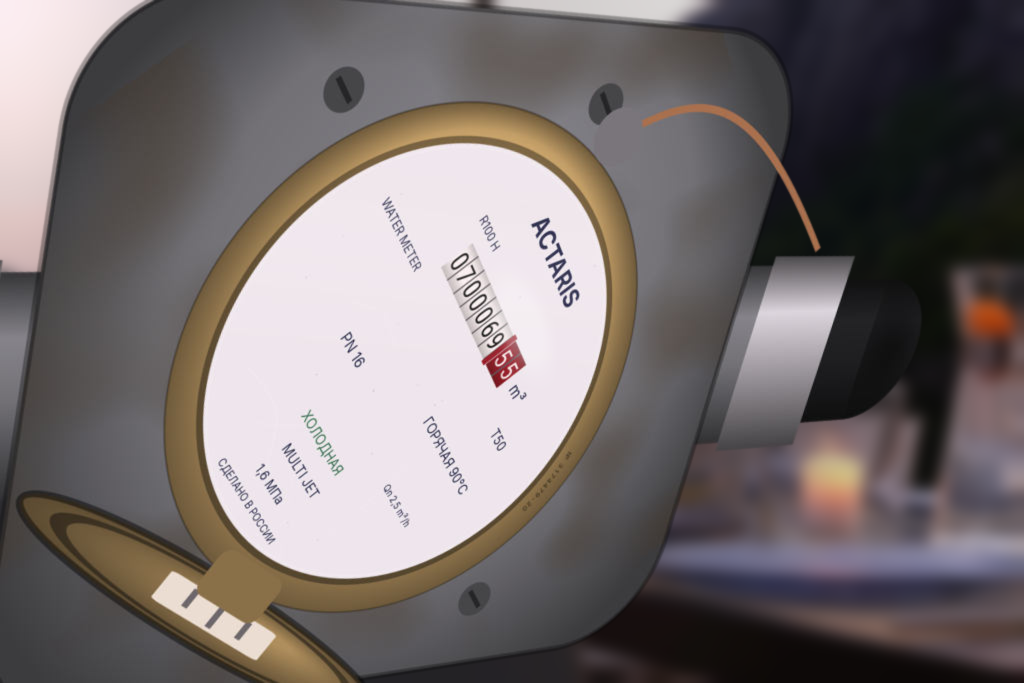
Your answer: **700069.55** m³
